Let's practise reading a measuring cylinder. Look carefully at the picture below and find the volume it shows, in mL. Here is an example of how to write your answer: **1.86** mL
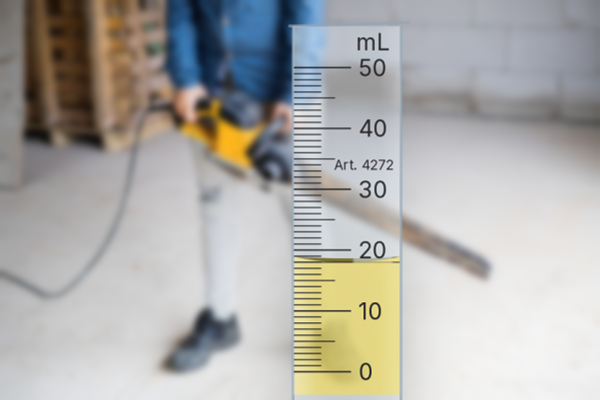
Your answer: **18** mL
